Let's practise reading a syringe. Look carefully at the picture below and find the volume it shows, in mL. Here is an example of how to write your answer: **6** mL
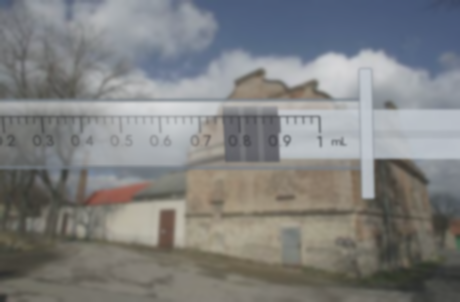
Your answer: **0.76** mL
